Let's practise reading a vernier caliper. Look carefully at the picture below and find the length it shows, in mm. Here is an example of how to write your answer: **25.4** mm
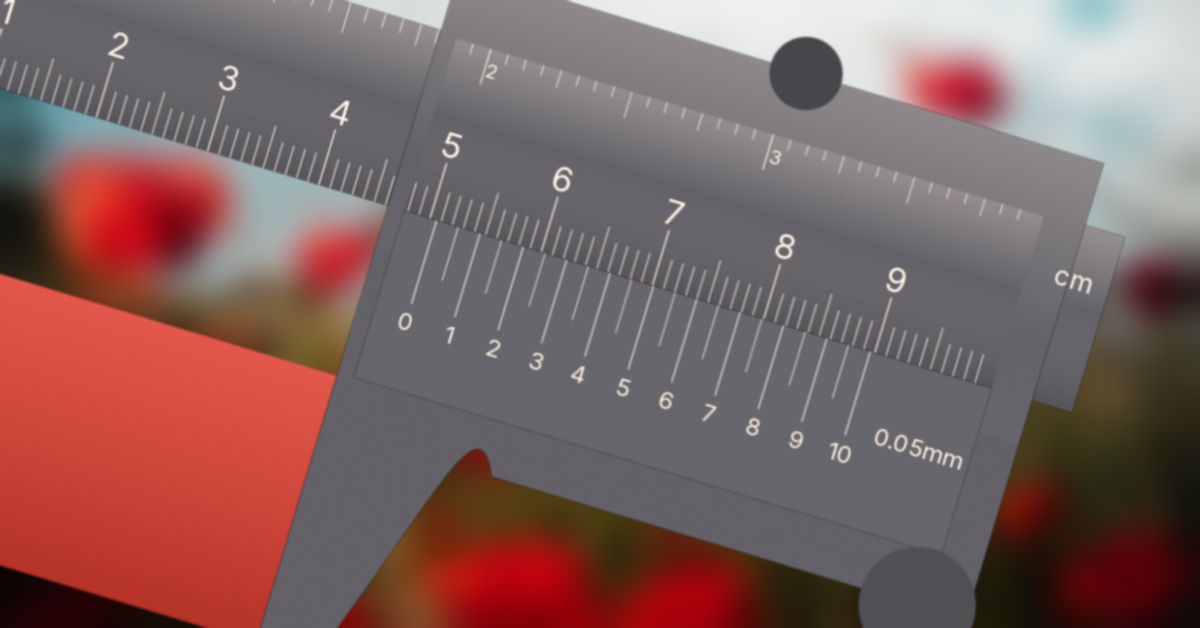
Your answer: **50.6** mm
